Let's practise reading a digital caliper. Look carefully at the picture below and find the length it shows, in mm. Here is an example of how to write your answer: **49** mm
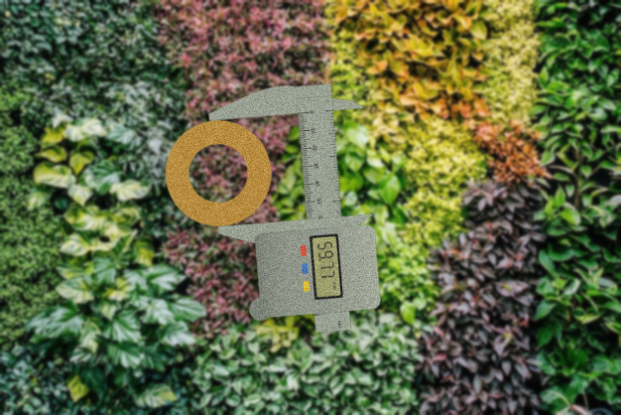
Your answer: **59.77** mm
